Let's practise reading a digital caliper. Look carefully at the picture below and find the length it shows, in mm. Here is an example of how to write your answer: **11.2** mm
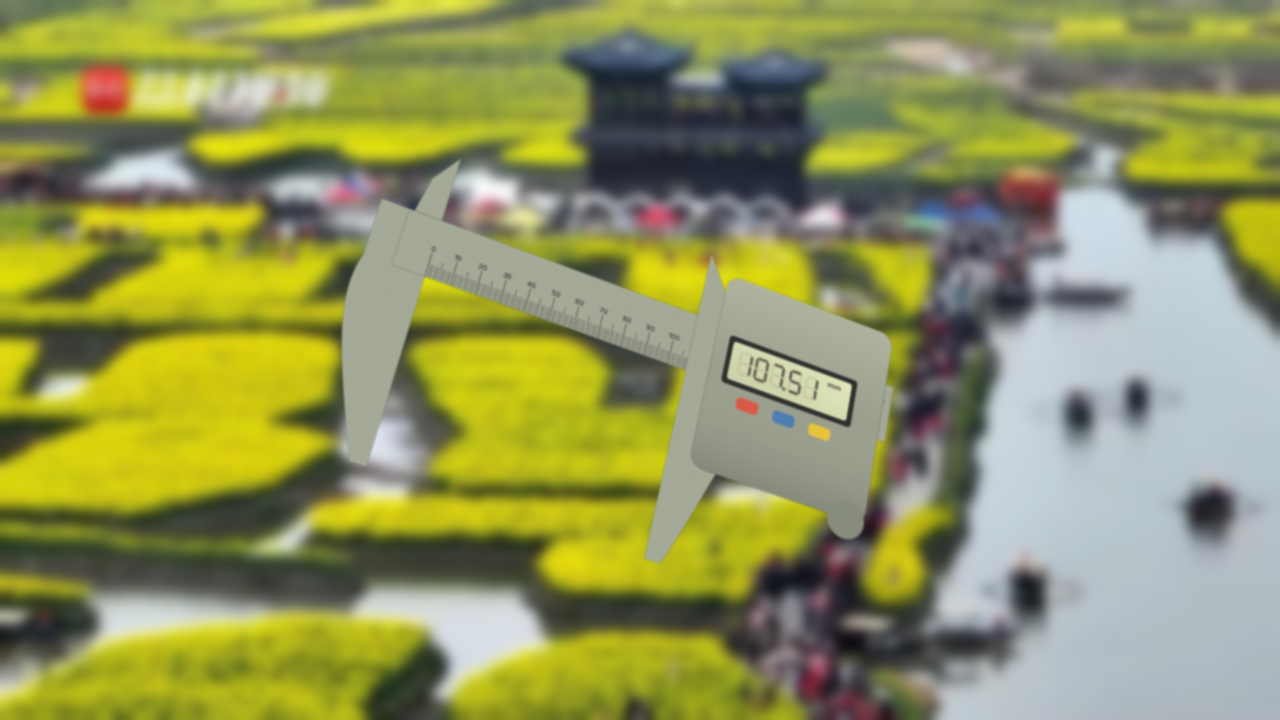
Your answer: **107.51** mm
